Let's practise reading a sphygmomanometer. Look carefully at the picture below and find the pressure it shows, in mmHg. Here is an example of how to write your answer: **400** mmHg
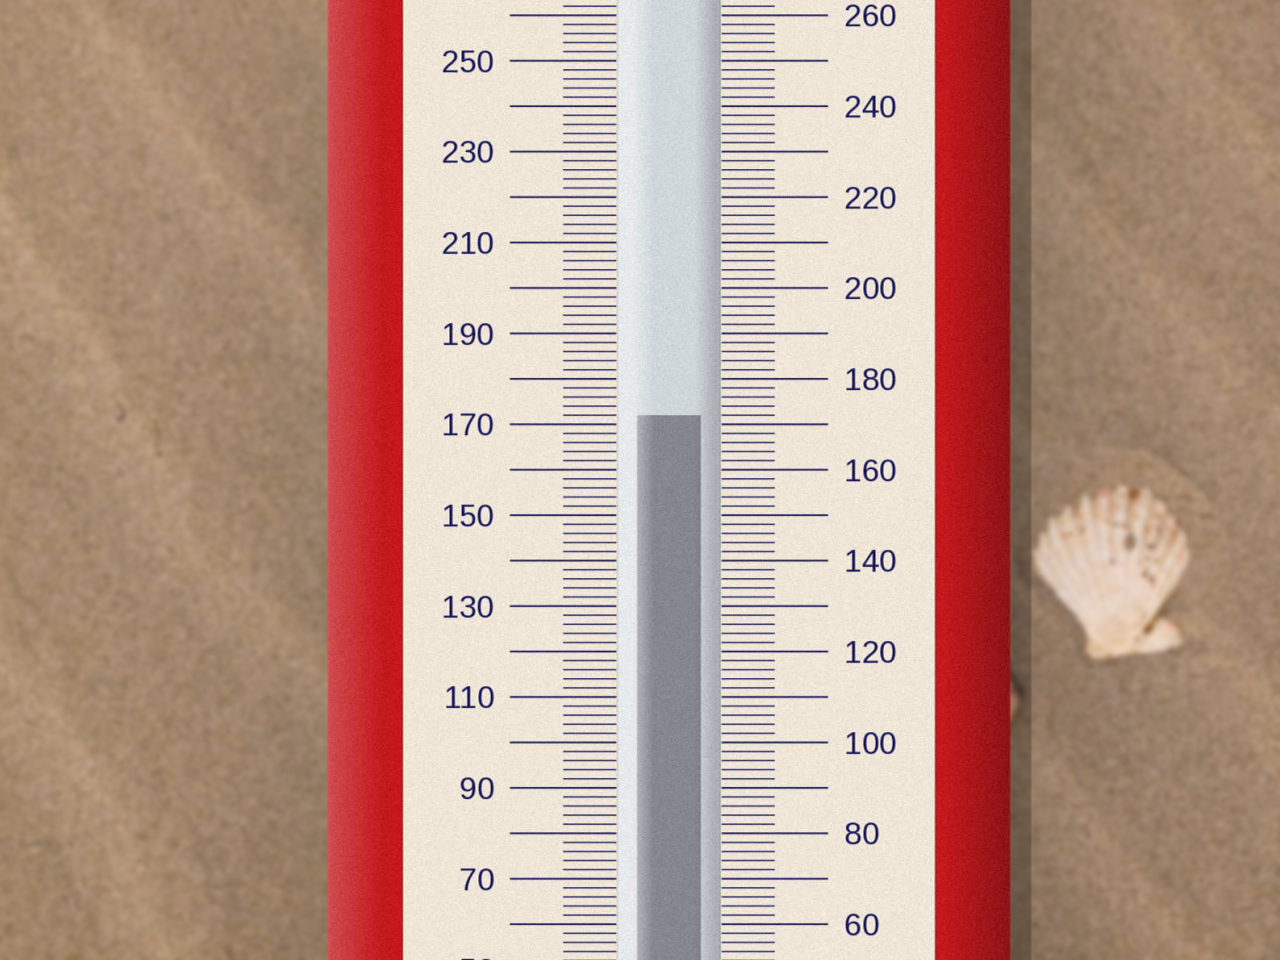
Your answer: **172** mmHg
